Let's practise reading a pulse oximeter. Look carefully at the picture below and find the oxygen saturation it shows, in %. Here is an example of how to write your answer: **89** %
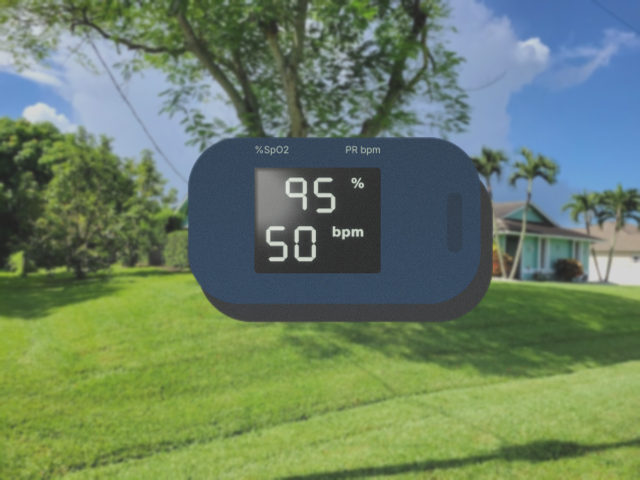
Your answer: **95** %
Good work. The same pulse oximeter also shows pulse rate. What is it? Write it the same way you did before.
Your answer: **50** bpm
